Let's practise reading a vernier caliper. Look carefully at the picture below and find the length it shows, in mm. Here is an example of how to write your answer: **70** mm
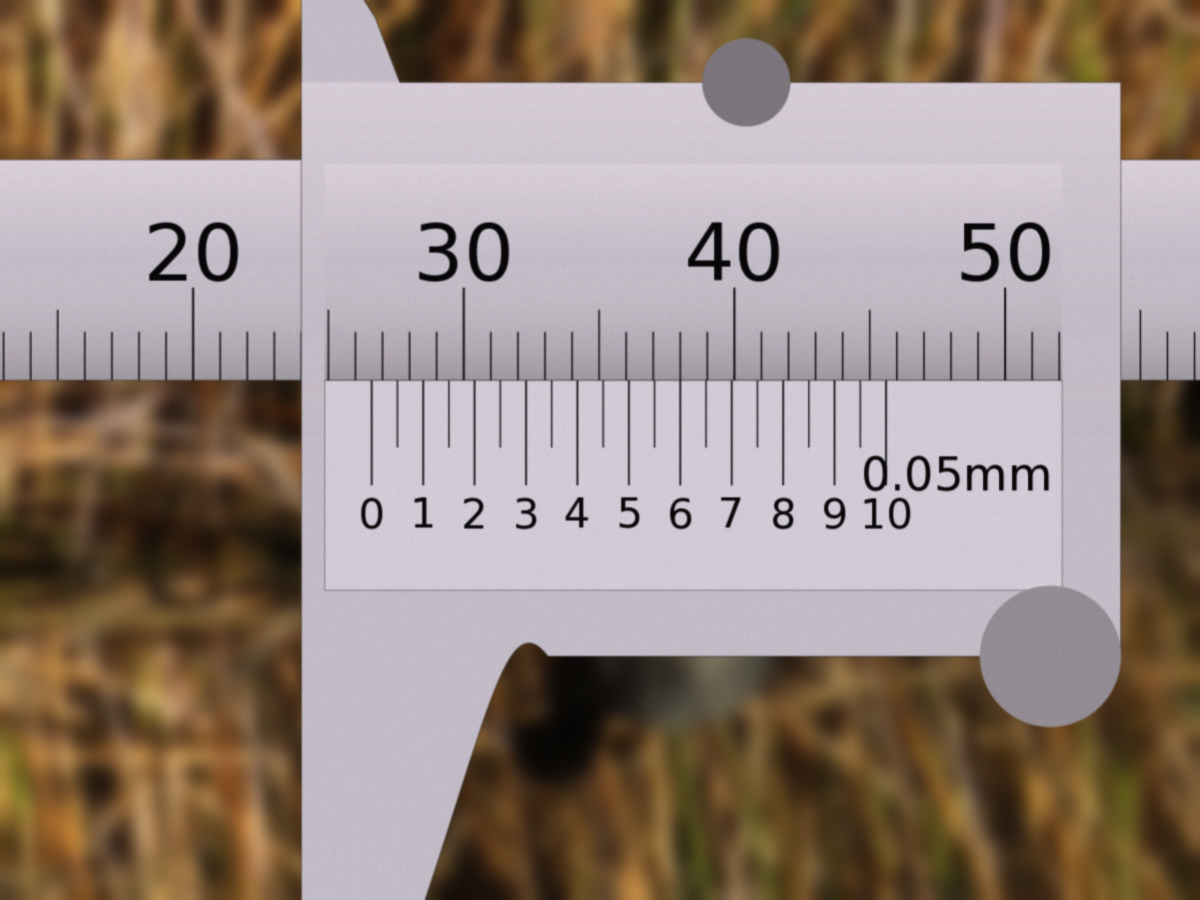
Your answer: **26.60** mm
